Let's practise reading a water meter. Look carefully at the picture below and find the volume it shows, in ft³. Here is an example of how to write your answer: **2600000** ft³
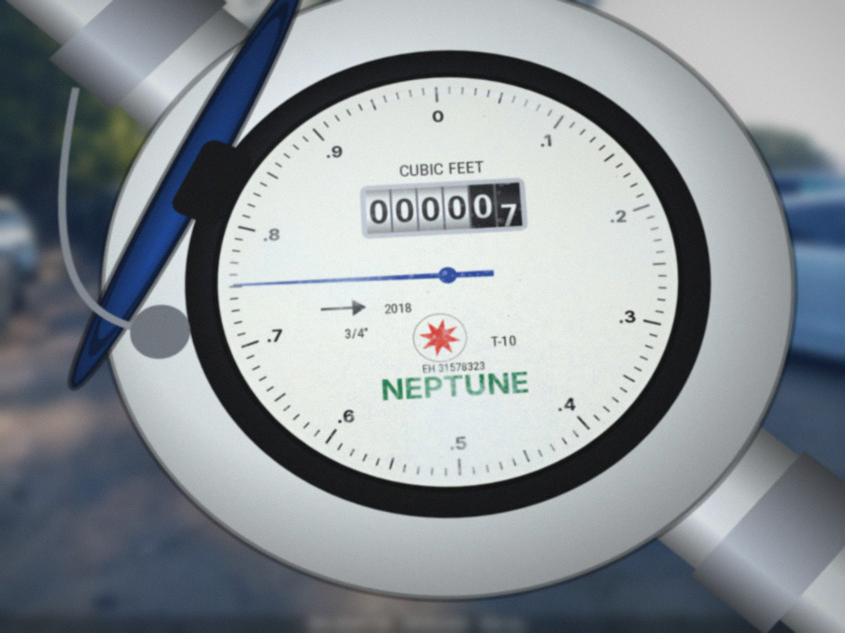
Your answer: **6.75** ft³
